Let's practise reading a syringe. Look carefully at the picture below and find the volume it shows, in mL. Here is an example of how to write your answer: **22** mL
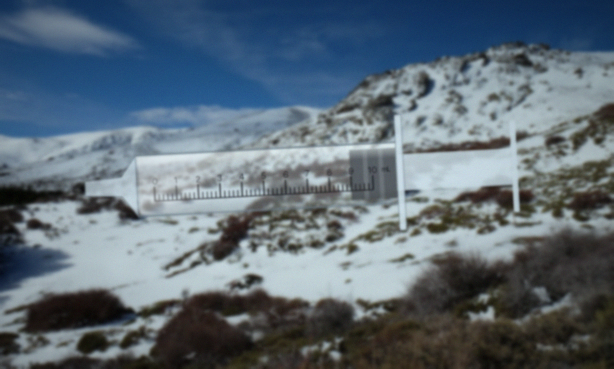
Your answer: **9** mL
